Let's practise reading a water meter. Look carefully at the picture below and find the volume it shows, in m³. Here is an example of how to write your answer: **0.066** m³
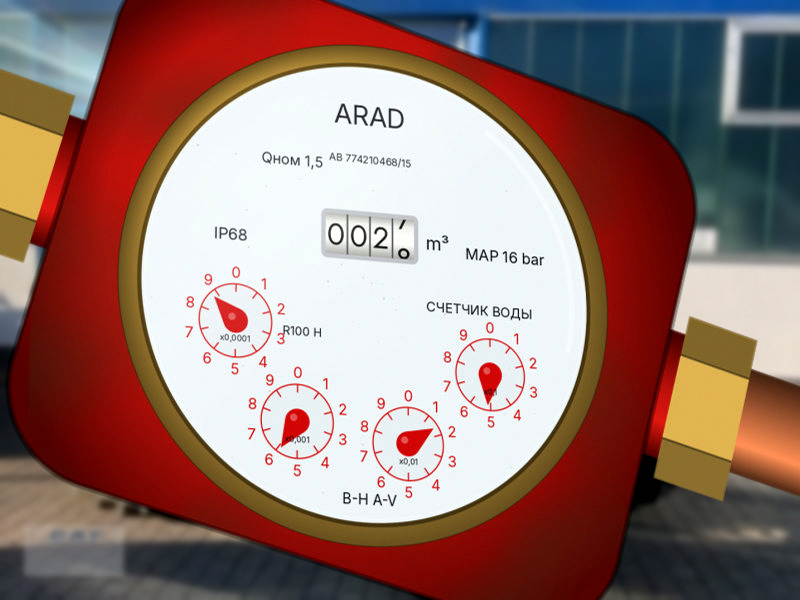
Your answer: **27.5158** m³
